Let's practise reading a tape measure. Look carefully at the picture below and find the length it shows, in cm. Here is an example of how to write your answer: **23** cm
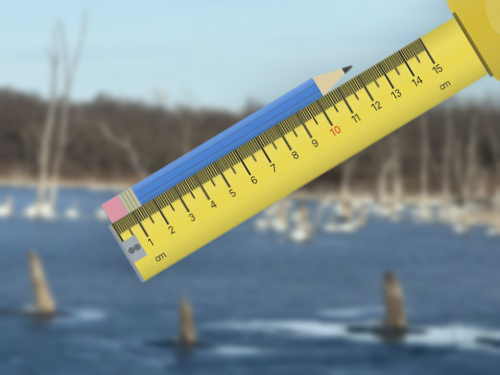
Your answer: **12** cm
